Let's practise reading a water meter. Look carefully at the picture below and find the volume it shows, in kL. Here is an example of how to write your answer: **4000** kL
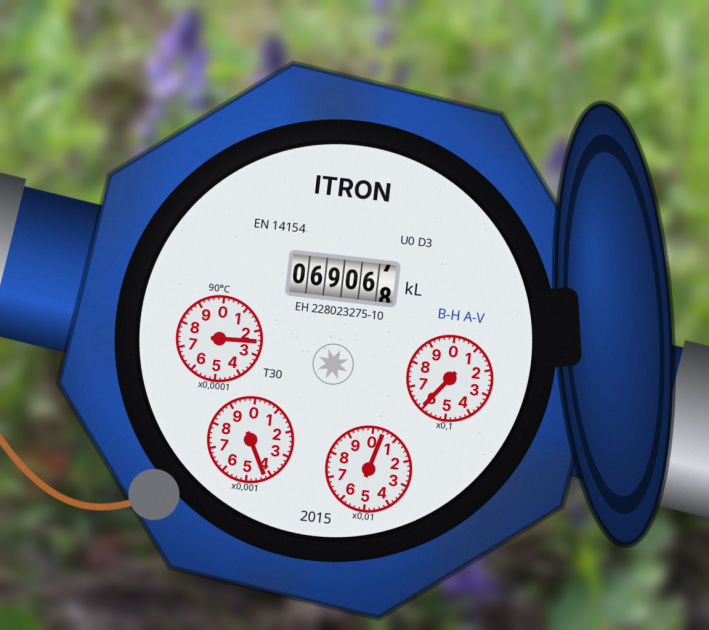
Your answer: **69067.6042** kL
